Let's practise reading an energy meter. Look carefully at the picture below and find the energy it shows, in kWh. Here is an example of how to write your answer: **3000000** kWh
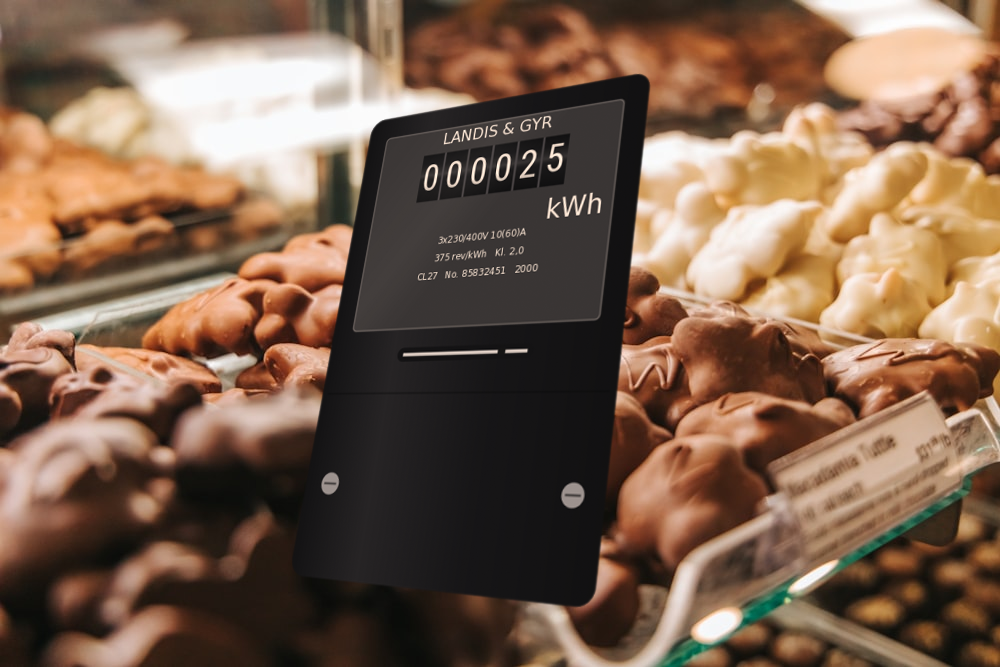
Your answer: **25** kWh
